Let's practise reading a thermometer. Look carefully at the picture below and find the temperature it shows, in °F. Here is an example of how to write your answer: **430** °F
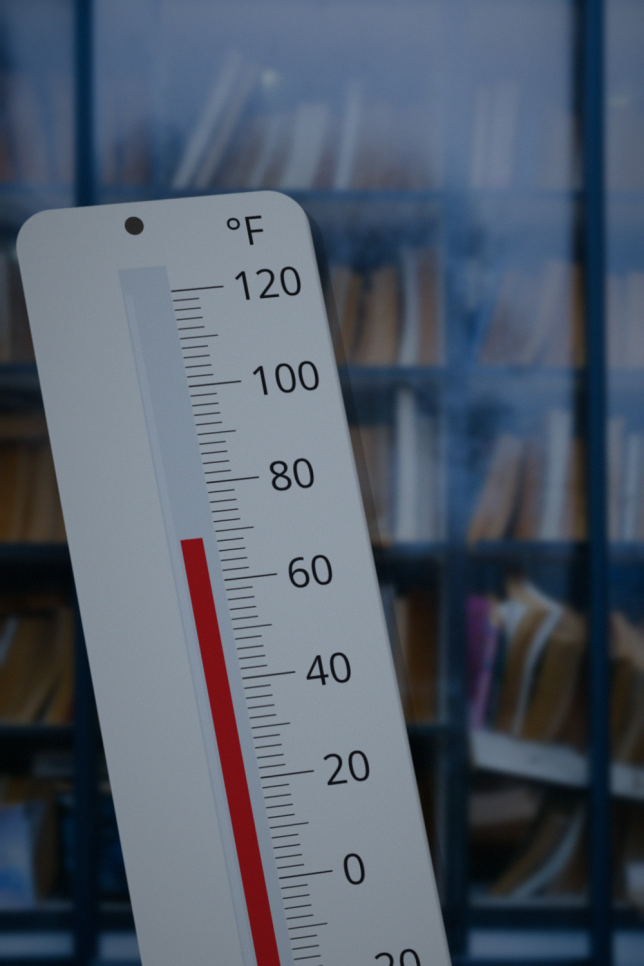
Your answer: **69** °F
